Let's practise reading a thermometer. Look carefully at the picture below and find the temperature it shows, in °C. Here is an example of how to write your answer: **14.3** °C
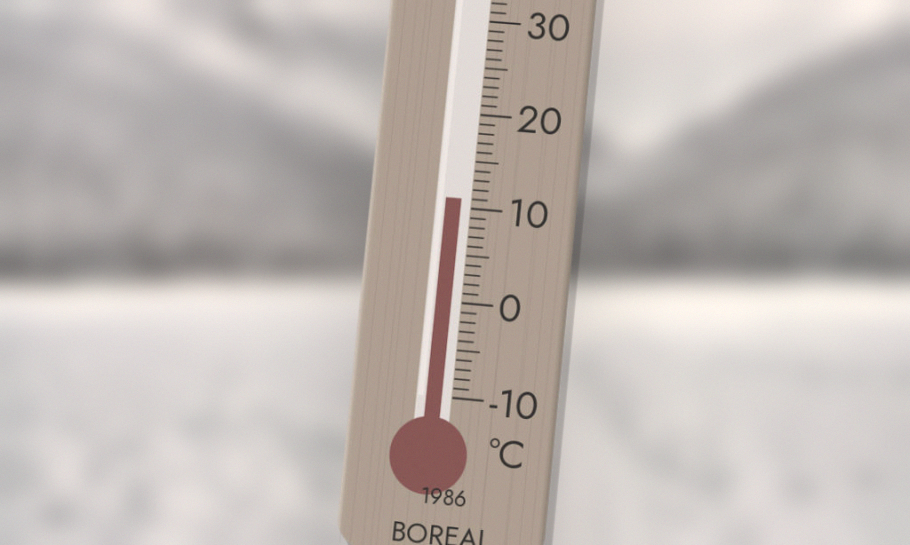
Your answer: **11** °C
